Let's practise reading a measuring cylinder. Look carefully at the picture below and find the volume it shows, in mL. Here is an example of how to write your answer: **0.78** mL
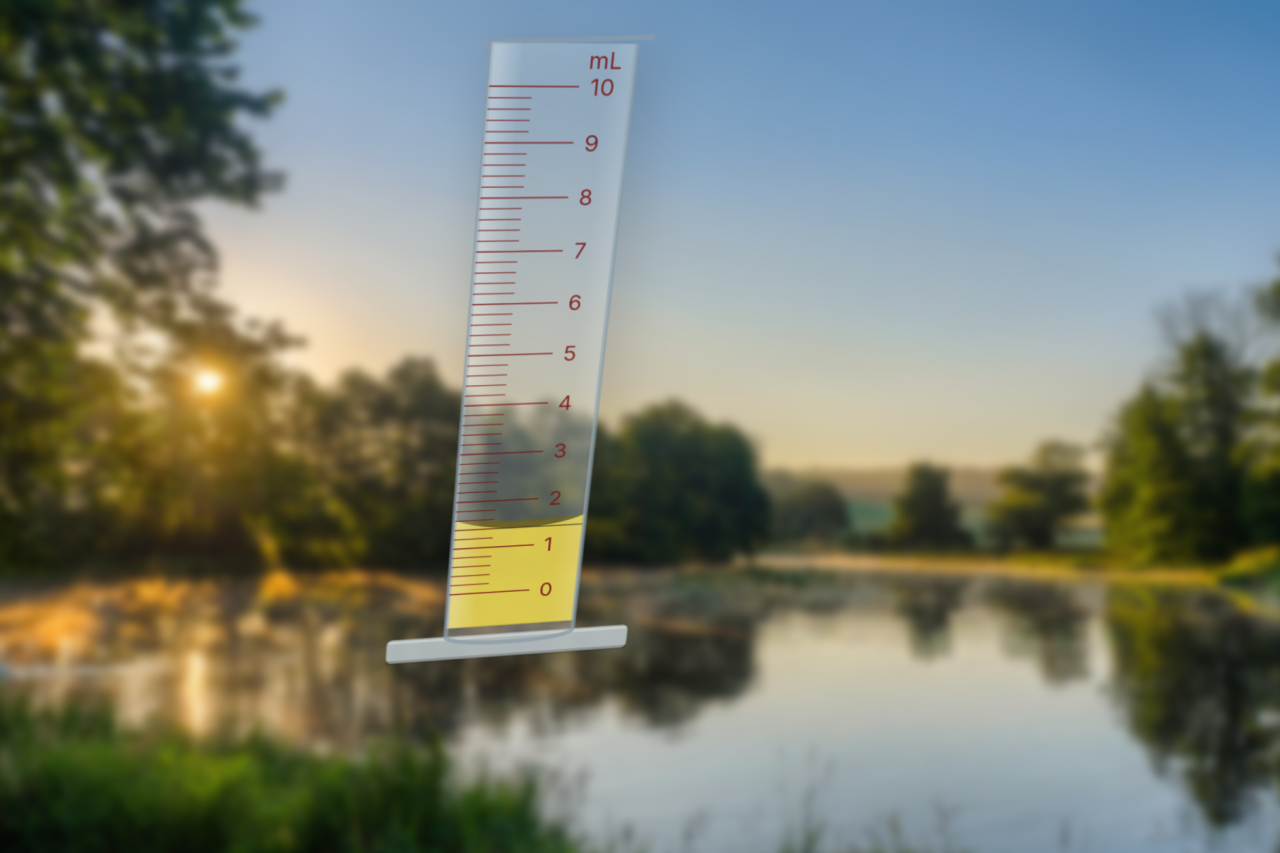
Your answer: **1.4** mL
